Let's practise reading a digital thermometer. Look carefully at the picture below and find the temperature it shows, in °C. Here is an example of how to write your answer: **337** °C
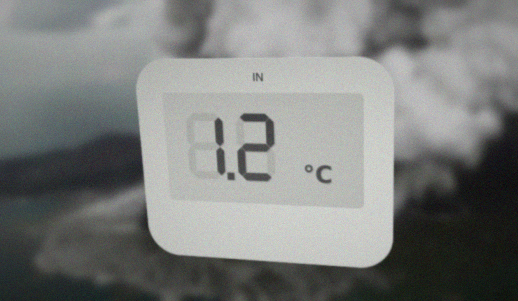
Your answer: **1.2** °C
